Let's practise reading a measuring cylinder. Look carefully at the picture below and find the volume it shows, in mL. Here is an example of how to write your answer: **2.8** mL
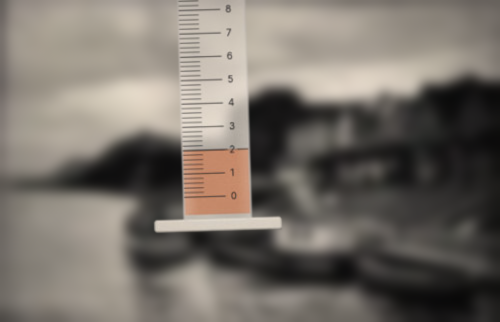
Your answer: **2** mL
